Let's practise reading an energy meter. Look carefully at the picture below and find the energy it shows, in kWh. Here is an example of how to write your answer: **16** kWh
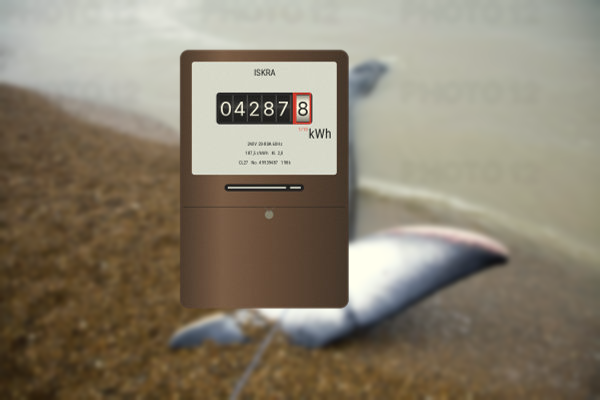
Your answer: **4287.8** kWh
